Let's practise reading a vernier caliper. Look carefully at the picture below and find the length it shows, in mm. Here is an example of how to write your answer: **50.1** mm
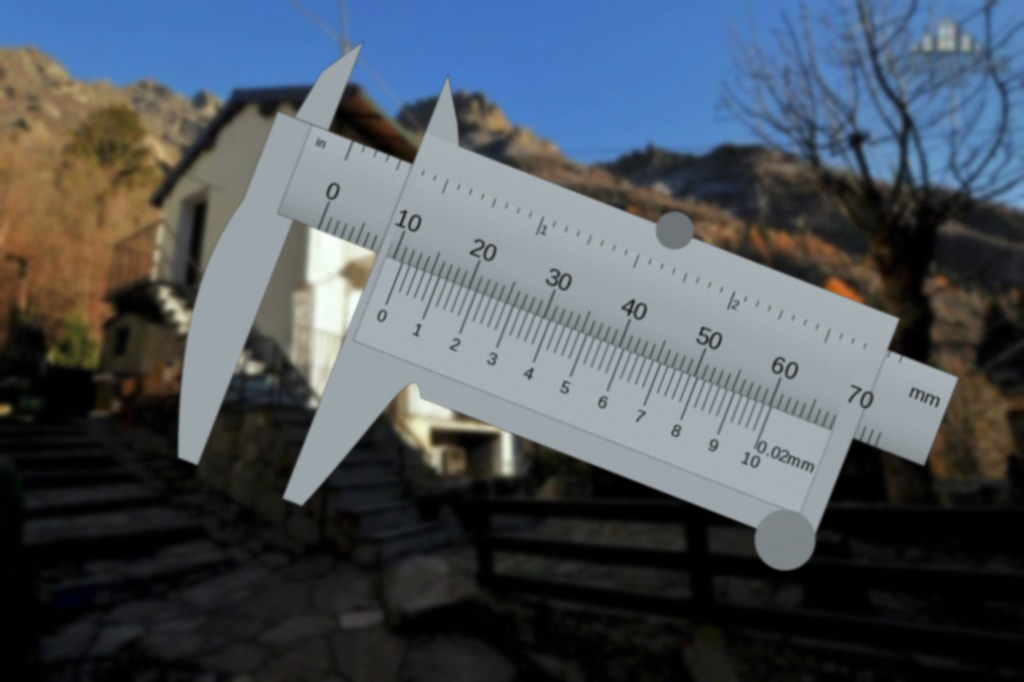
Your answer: **11.2** mm
